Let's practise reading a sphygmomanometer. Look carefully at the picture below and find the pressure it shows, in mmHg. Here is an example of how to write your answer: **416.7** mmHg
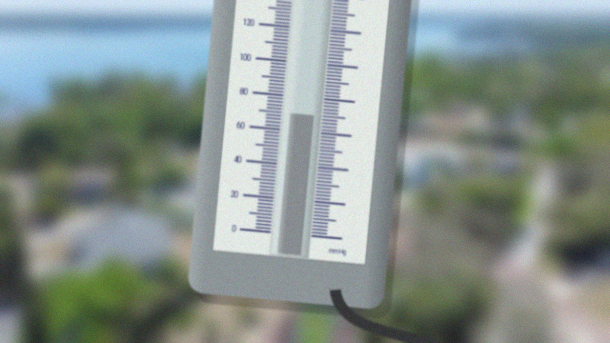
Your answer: **70** mmHg
